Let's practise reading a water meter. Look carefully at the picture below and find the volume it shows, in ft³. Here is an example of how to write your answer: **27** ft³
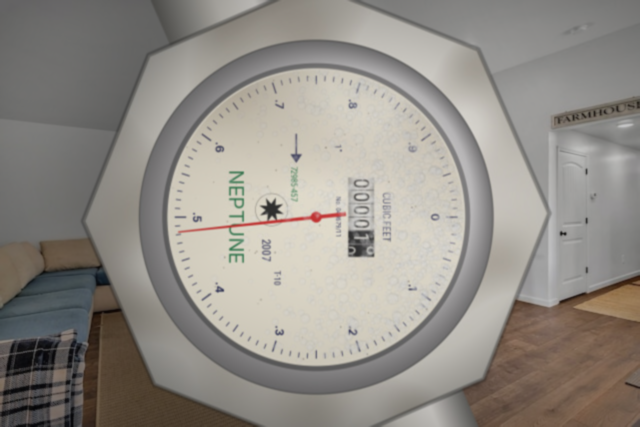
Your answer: **18.48** ft³
